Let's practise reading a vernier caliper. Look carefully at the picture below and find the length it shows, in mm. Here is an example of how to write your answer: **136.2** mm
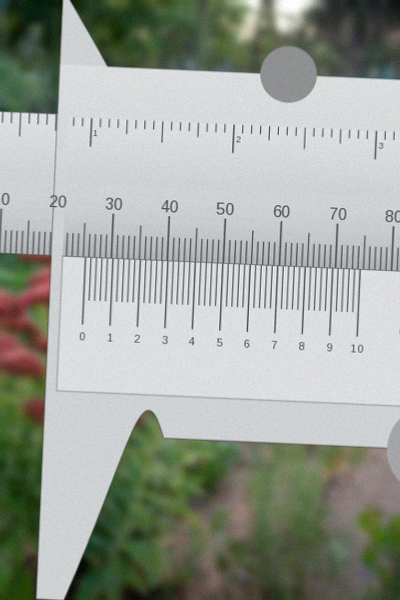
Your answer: **25.4** mm
